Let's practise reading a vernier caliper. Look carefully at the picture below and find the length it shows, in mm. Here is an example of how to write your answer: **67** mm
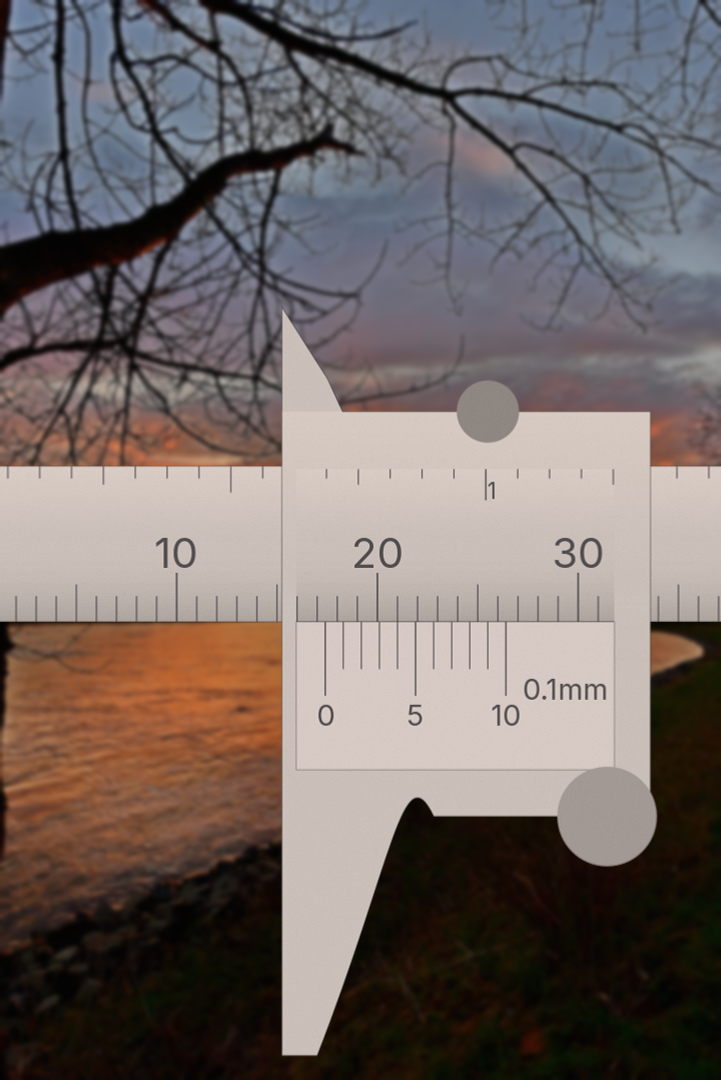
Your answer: **17.4** mm
